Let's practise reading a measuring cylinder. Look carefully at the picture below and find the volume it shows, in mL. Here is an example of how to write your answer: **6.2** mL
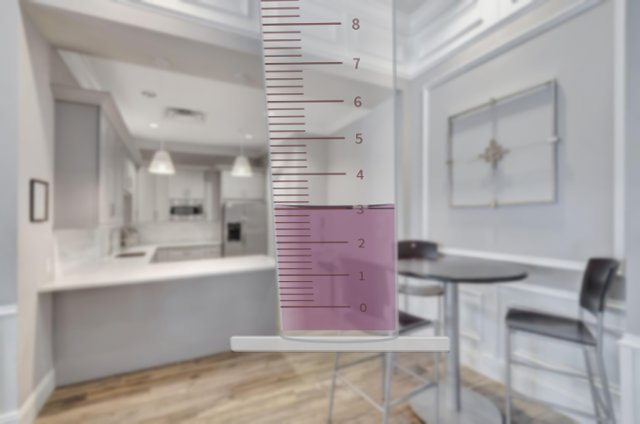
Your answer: **3** mL
